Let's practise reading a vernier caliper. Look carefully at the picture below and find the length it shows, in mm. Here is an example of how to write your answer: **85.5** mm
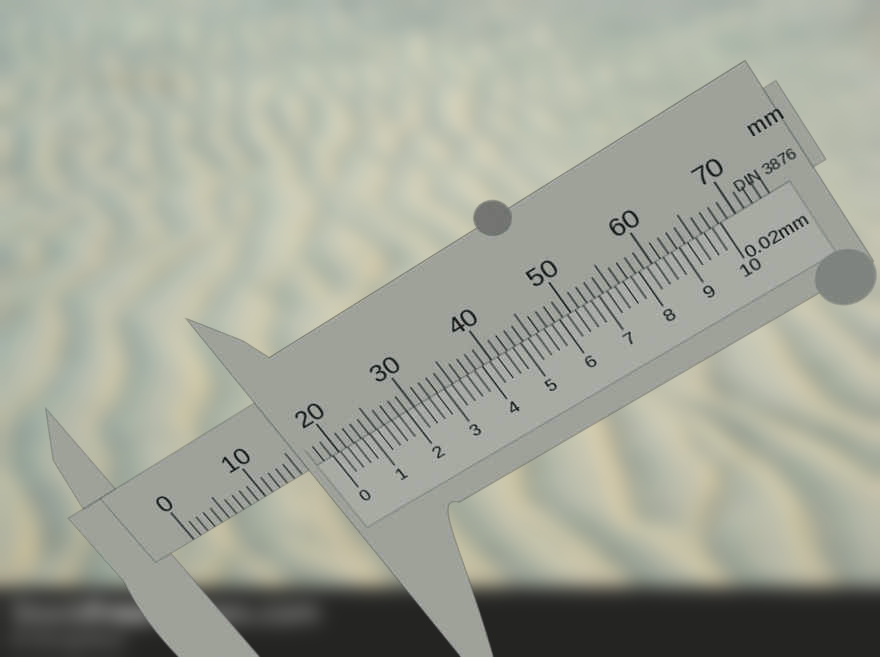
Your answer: **19.2** mm
